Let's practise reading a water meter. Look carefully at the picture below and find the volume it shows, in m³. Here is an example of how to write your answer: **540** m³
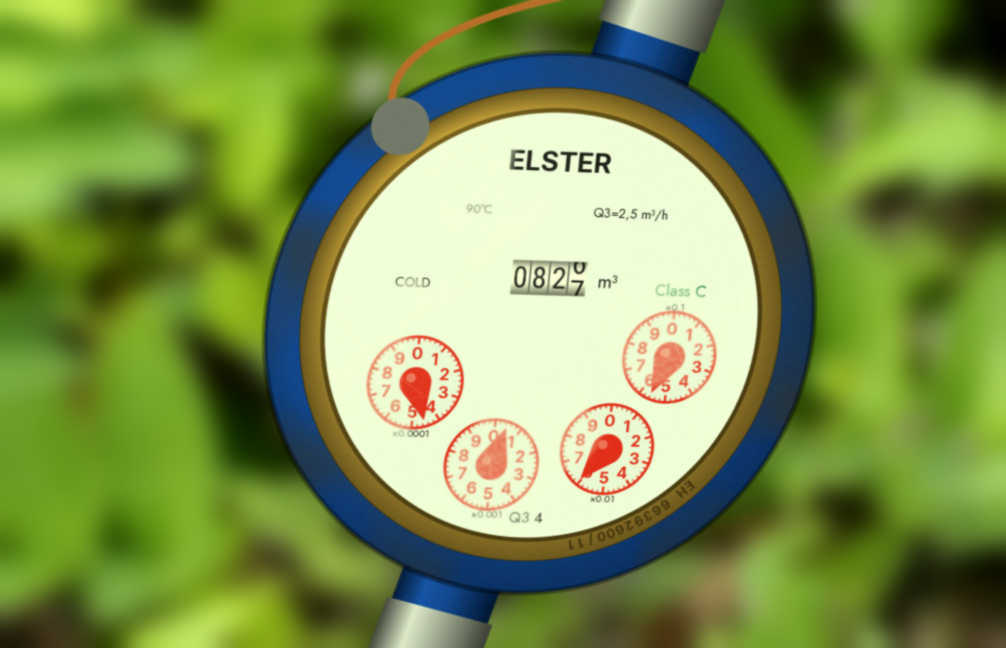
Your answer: **826.5604** m³
